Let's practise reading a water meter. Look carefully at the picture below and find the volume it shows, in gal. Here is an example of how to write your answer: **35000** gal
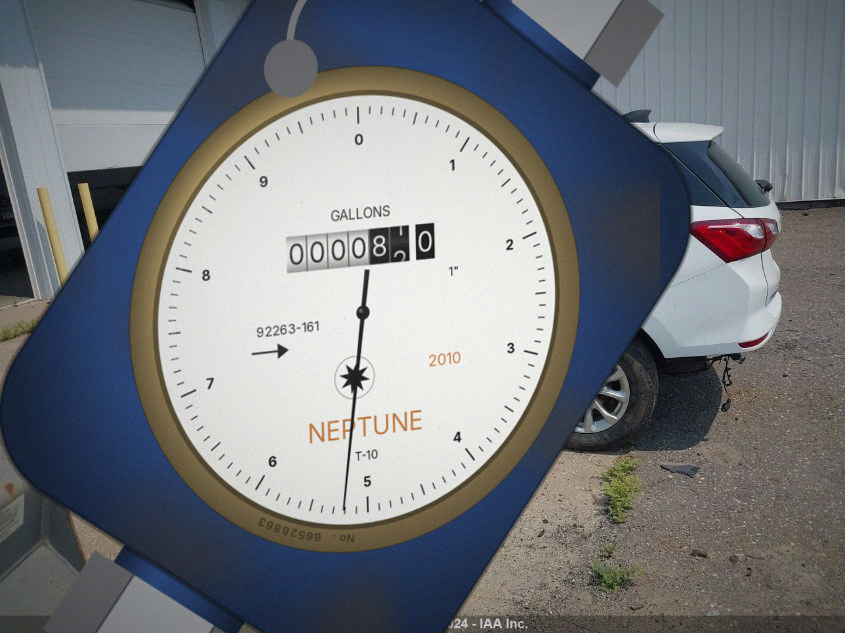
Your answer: **815.2** gal
